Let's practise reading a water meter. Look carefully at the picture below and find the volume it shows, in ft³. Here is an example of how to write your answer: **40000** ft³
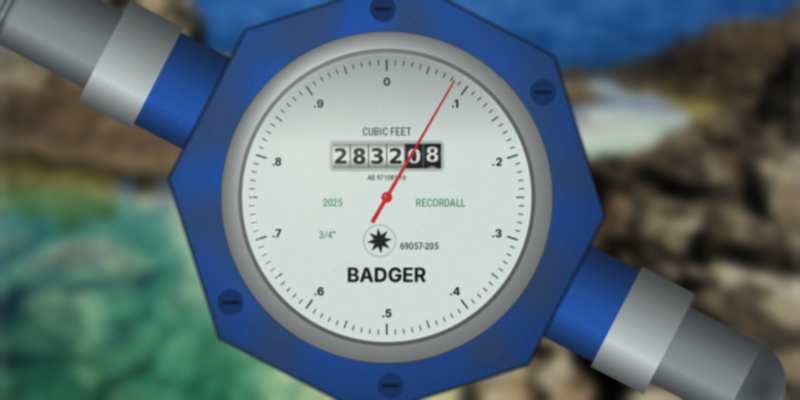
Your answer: **283208.08** ft³
